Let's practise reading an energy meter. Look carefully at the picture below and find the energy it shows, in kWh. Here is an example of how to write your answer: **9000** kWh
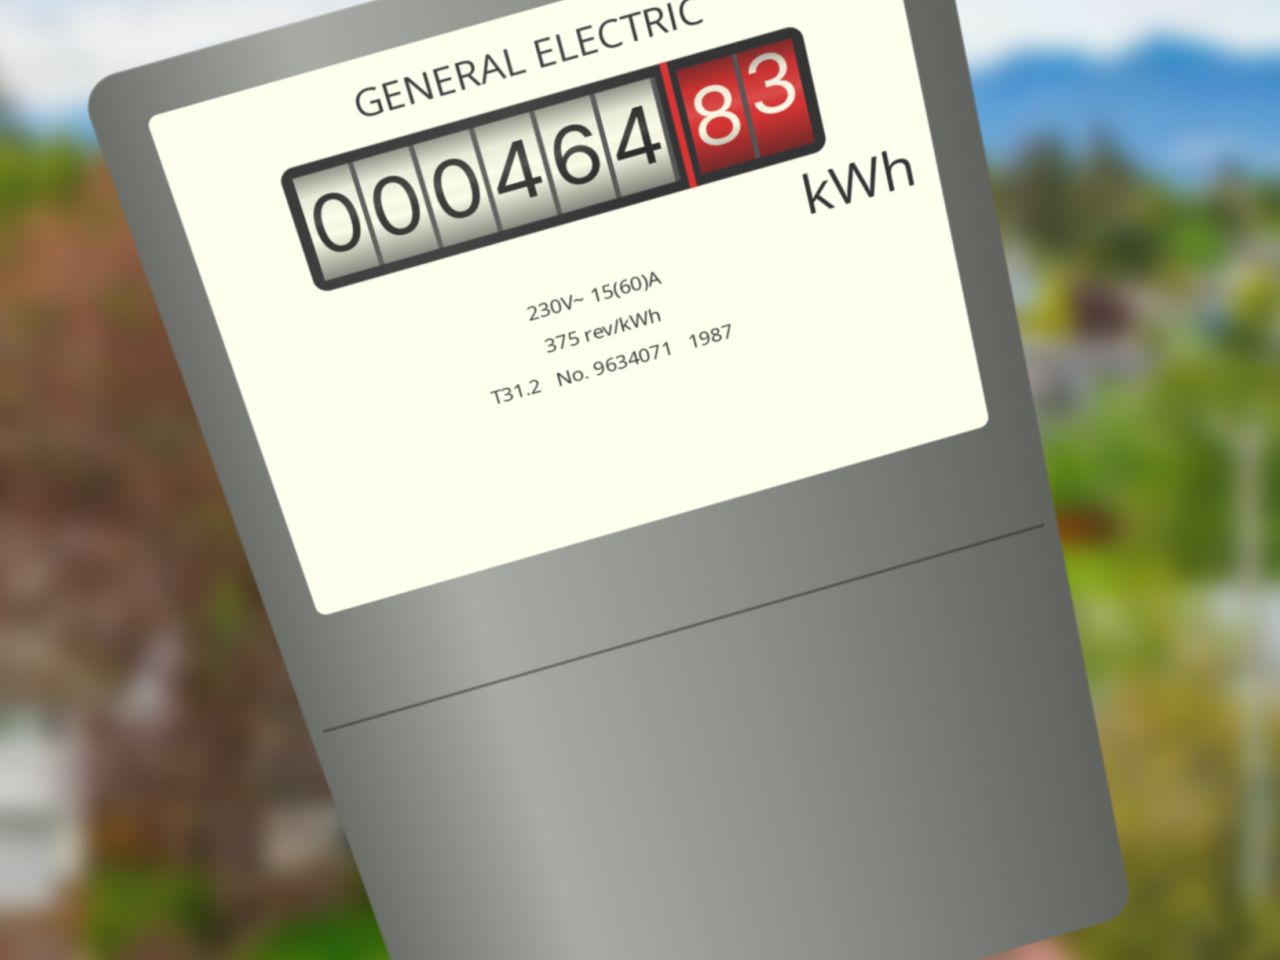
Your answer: **464.83** kWh
